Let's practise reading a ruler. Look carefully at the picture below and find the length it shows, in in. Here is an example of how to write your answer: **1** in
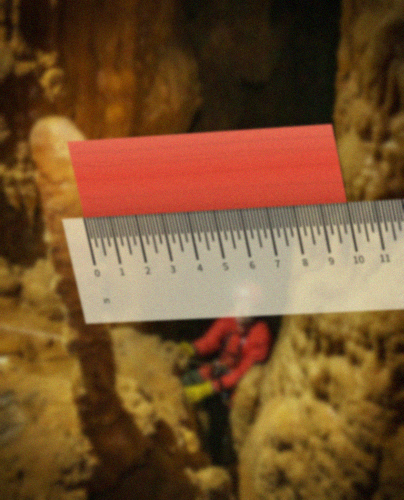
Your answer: **10** in
